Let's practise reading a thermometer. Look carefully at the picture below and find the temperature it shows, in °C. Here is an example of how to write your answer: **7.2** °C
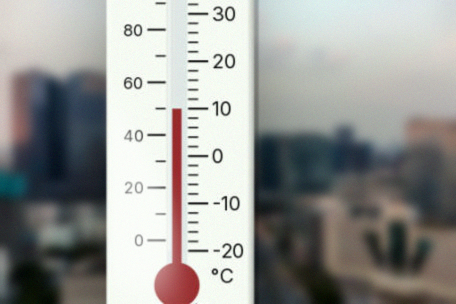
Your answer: **10** °C
